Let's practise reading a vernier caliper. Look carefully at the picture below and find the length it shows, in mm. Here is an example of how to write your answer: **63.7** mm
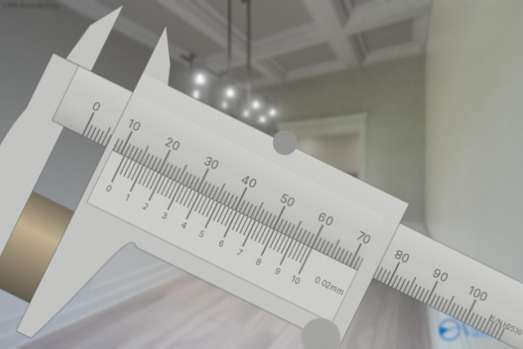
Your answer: **11.0** mm
